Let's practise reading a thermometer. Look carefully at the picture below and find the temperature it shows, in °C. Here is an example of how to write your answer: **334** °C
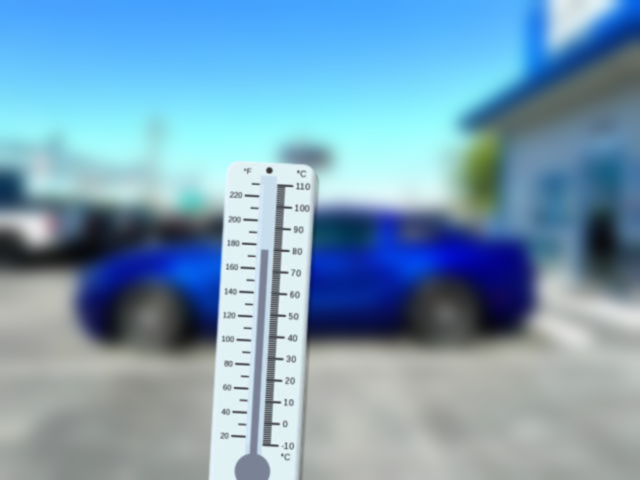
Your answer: **80** °C
